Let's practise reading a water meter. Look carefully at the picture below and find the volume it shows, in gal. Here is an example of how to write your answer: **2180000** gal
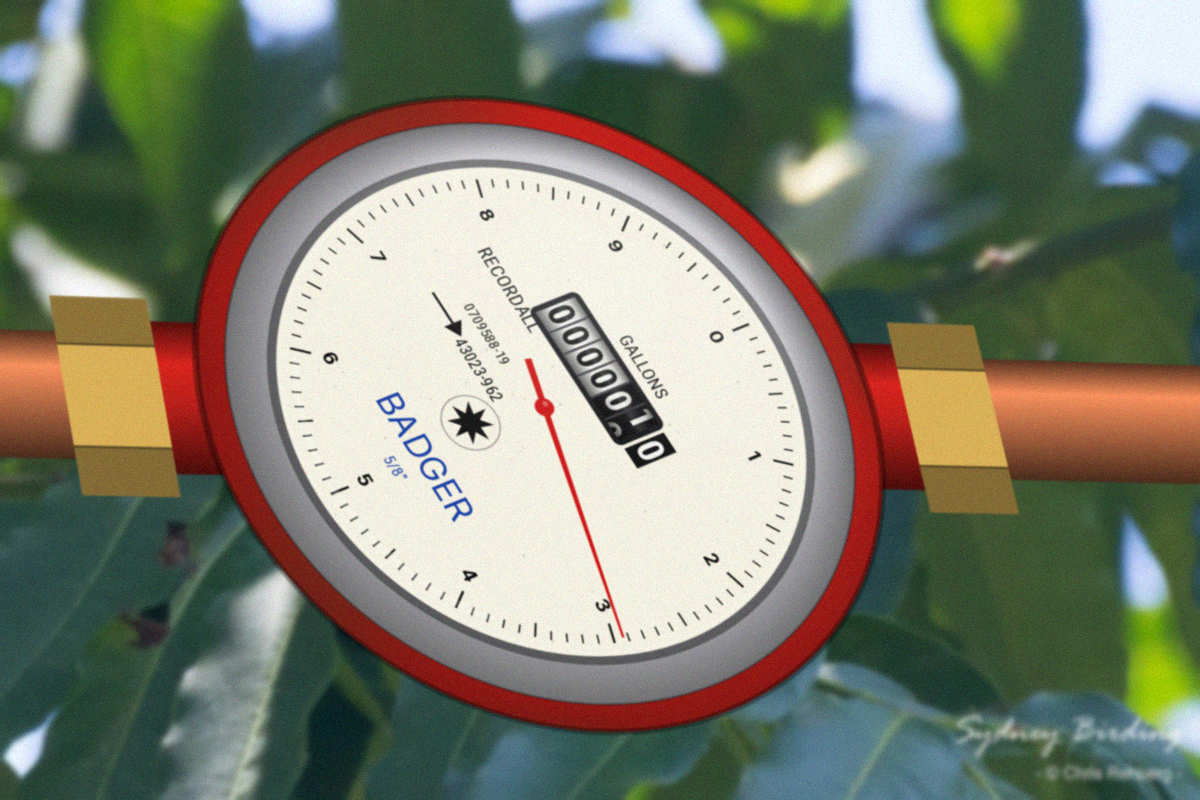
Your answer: **12.9** gal
